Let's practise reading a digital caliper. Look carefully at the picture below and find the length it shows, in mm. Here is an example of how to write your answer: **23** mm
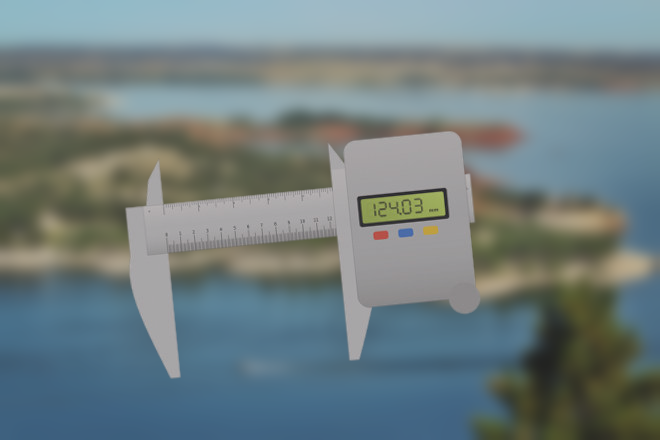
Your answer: **124.03** mm
